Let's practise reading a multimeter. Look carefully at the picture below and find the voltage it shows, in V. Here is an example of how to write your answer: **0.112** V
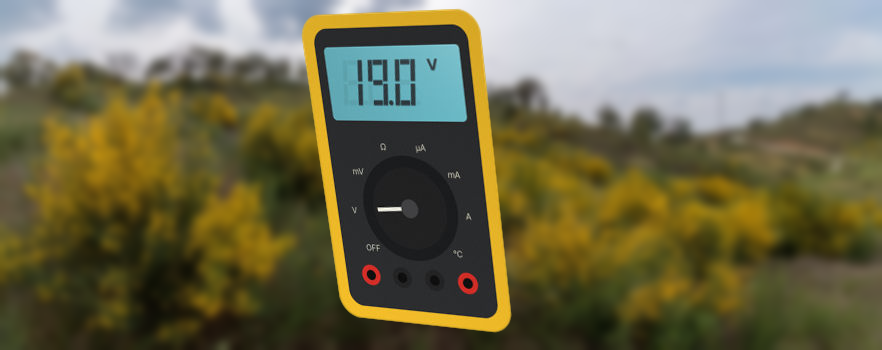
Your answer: **19.0** V
